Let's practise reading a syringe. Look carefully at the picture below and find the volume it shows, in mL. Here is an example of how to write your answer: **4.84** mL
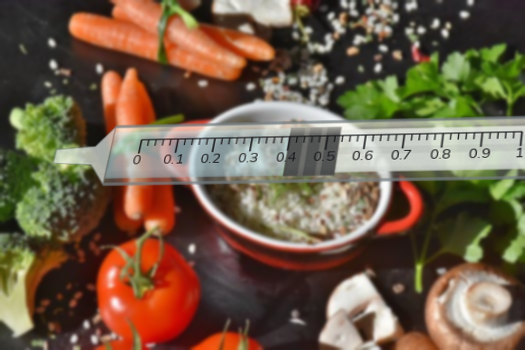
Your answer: **0.4** mL
